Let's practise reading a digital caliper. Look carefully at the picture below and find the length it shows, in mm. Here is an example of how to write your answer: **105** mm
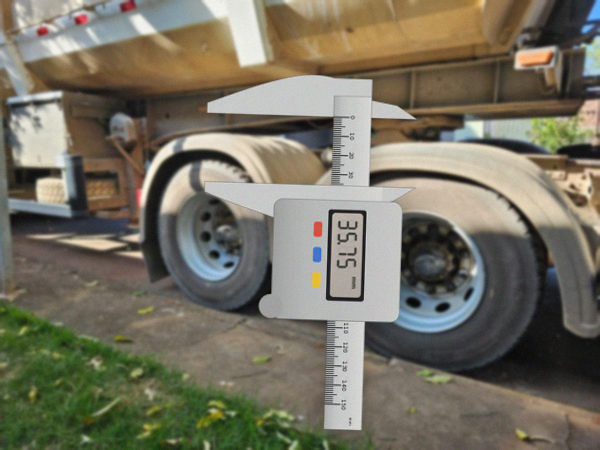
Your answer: **35.75** mm
